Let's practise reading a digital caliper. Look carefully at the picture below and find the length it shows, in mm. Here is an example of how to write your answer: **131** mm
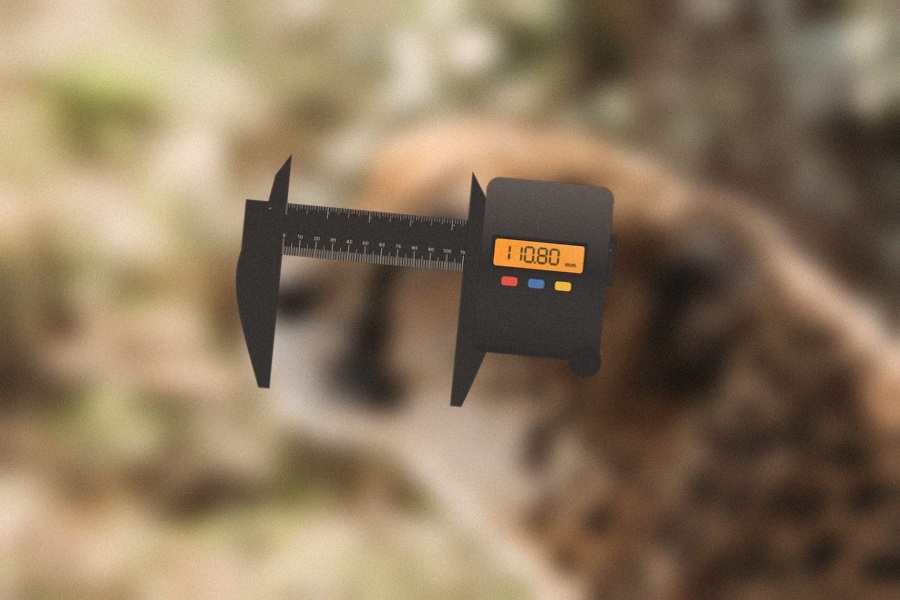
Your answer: **110.80** mm
